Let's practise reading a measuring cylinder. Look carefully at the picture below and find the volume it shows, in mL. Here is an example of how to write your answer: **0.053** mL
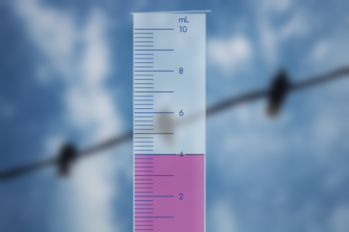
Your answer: **4** mL
